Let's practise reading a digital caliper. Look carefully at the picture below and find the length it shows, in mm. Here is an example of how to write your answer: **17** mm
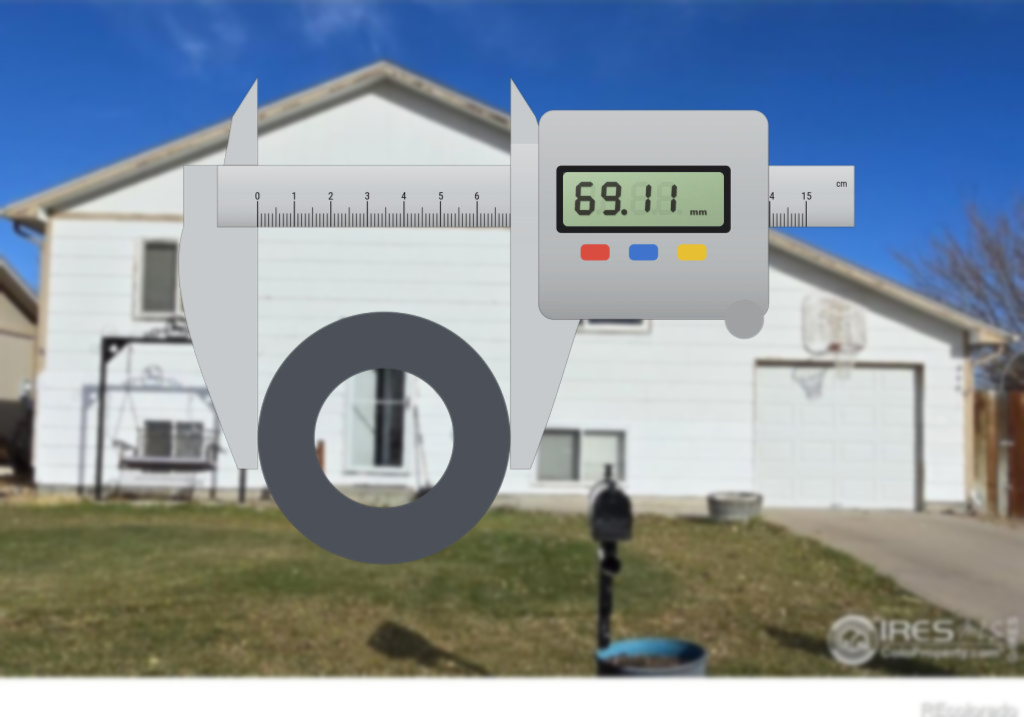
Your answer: **69.11** mm
